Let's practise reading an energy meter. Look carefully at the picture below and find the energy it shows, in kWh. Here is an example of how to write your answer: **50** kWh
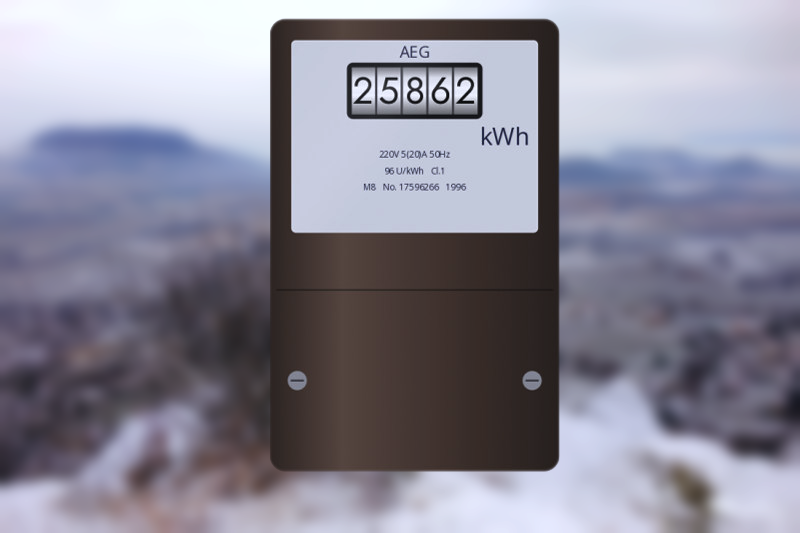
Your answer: **25862** kWh
